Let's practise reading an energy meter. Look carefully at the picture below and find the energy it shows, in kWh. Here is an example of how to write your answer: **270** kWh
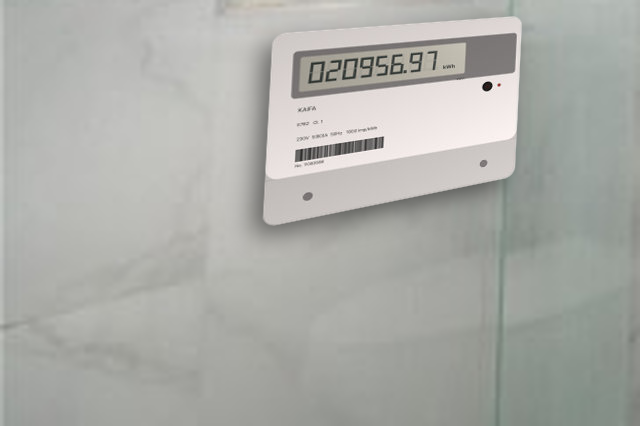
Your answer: **20956.97** kWh
